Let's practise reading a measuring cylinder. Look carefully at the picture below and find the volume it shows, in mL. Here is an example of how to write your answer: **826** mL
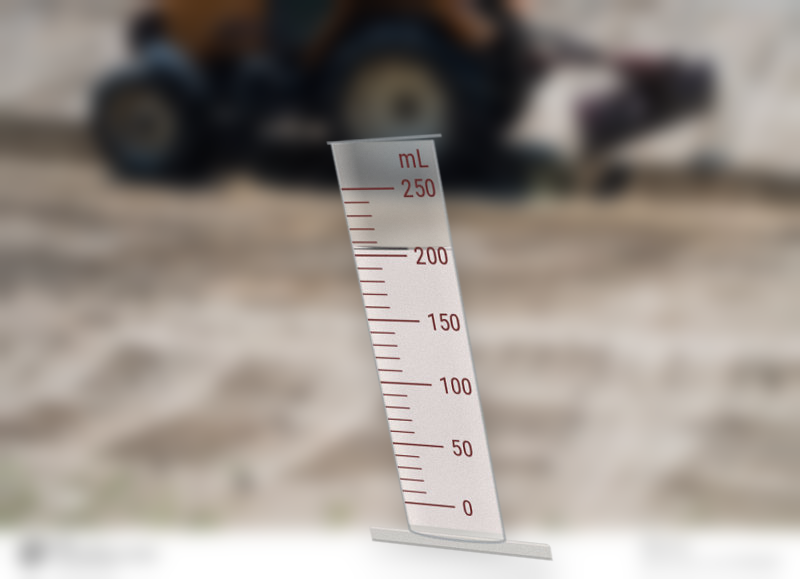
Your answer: **205** mL
